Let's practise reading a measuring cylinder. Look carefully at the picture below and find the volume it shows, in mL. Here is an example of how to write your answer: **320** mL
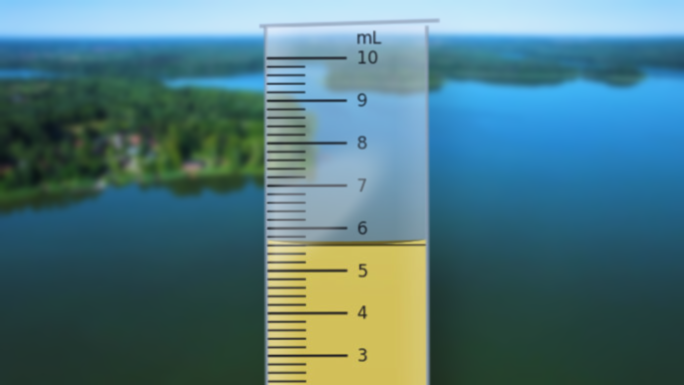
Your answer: **5.6** mL
